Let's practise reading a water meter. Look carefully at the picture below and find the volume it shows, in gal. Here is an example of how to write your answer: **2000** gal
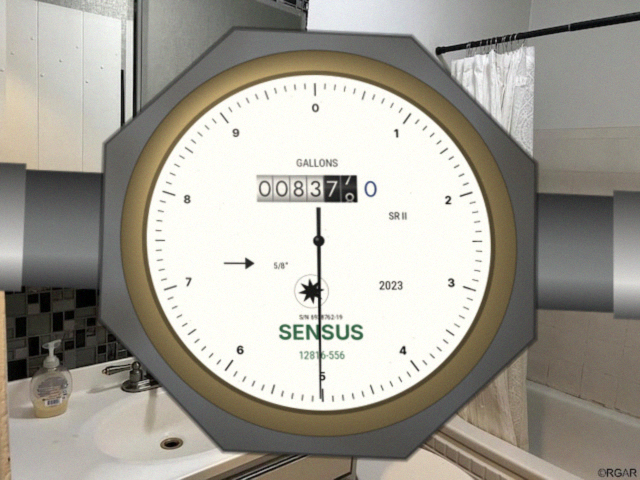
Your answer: **83775.0** gal
